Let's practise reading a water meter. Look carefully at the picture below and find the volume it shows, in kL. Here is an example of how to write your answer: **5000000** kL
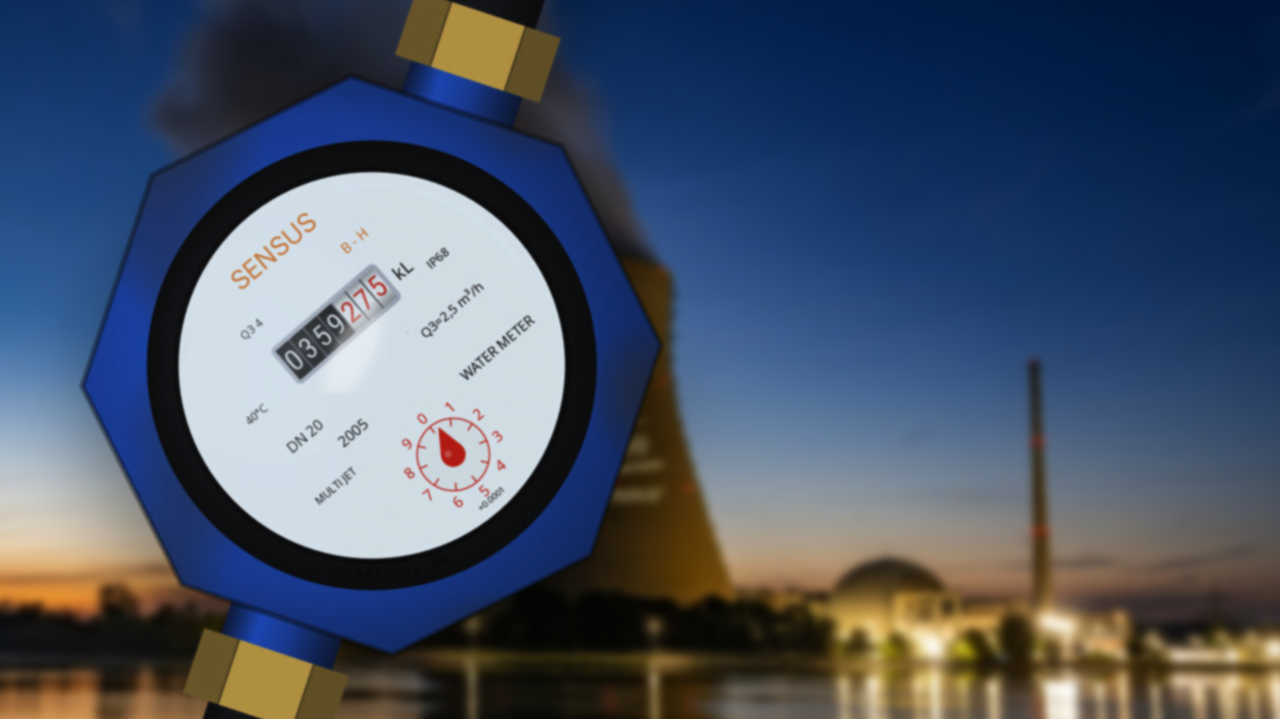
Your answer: **359.2750** kL
